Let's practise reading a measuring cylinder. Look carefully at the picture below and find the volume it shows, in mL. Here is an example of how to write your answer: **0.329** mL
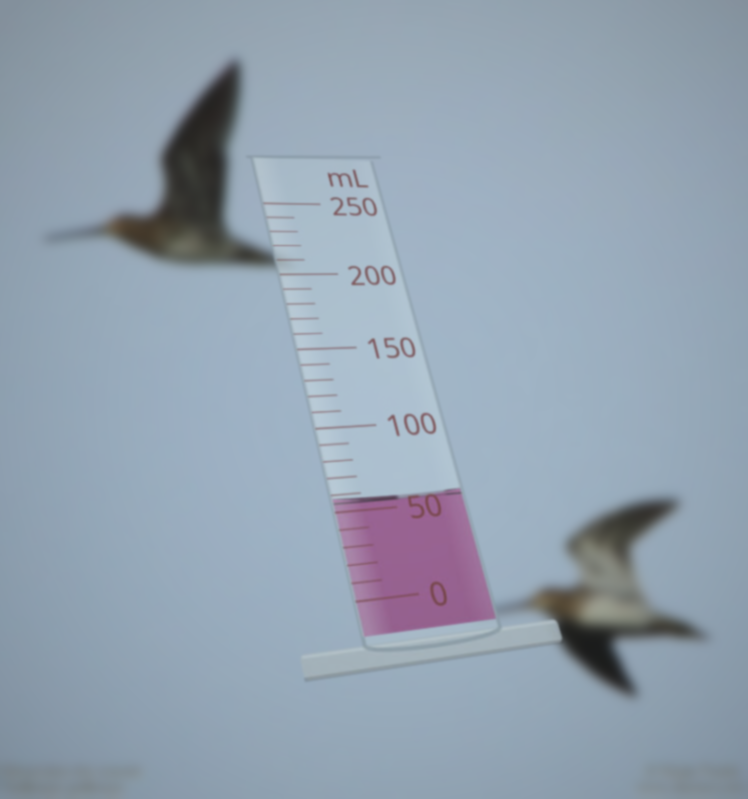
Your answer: **55** mL
